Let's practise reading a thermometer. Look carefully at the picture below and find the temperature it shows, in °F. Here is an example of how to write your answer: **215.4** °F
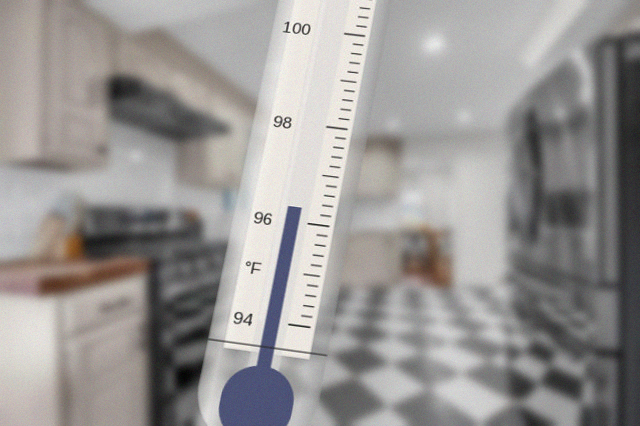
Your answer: **96.3** °F
